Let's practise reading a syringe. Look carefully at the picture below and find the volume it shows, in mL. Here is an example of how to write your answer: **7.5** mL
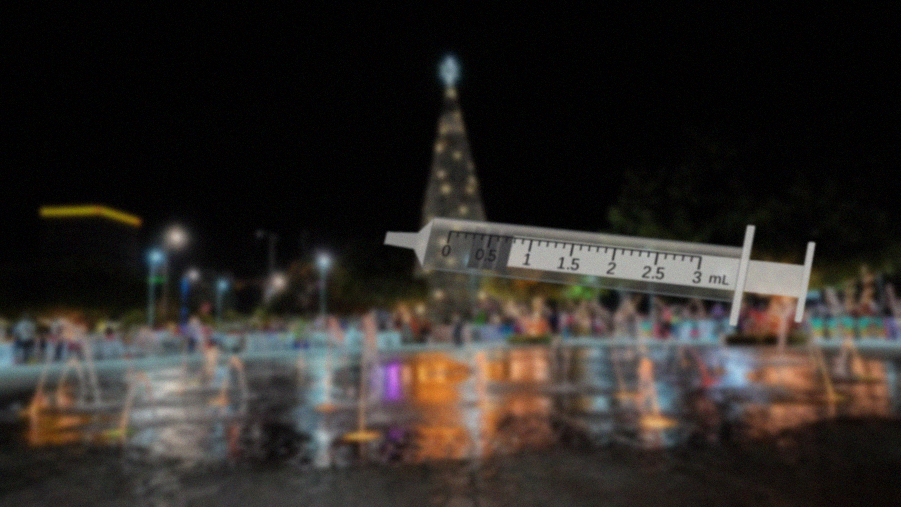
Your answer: **0.3** mL
